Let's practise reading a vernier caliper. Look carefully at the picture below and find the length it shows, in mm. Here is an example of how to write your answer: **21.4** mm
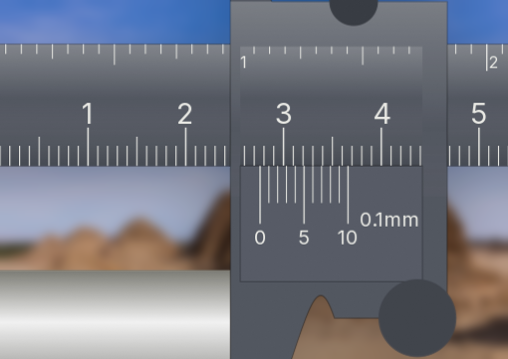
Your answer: **27.6** mm
